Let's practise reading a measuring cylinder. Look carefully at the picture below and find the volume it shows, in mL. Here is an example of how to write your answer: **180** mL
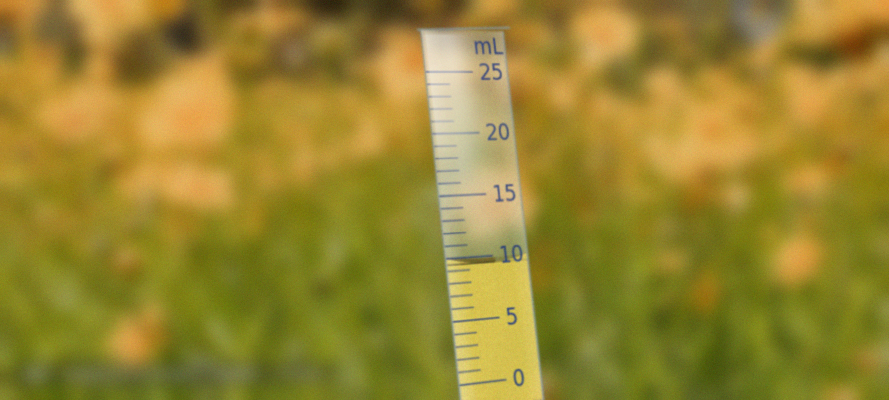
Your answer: **9.5** mL
